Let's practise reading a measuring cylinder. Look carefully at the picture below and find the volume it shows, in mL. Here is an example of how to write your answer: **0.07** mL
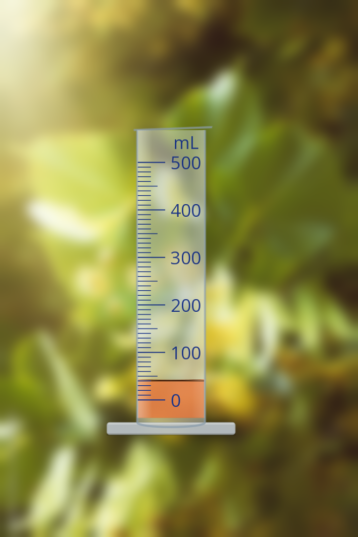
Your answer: **40** mL
